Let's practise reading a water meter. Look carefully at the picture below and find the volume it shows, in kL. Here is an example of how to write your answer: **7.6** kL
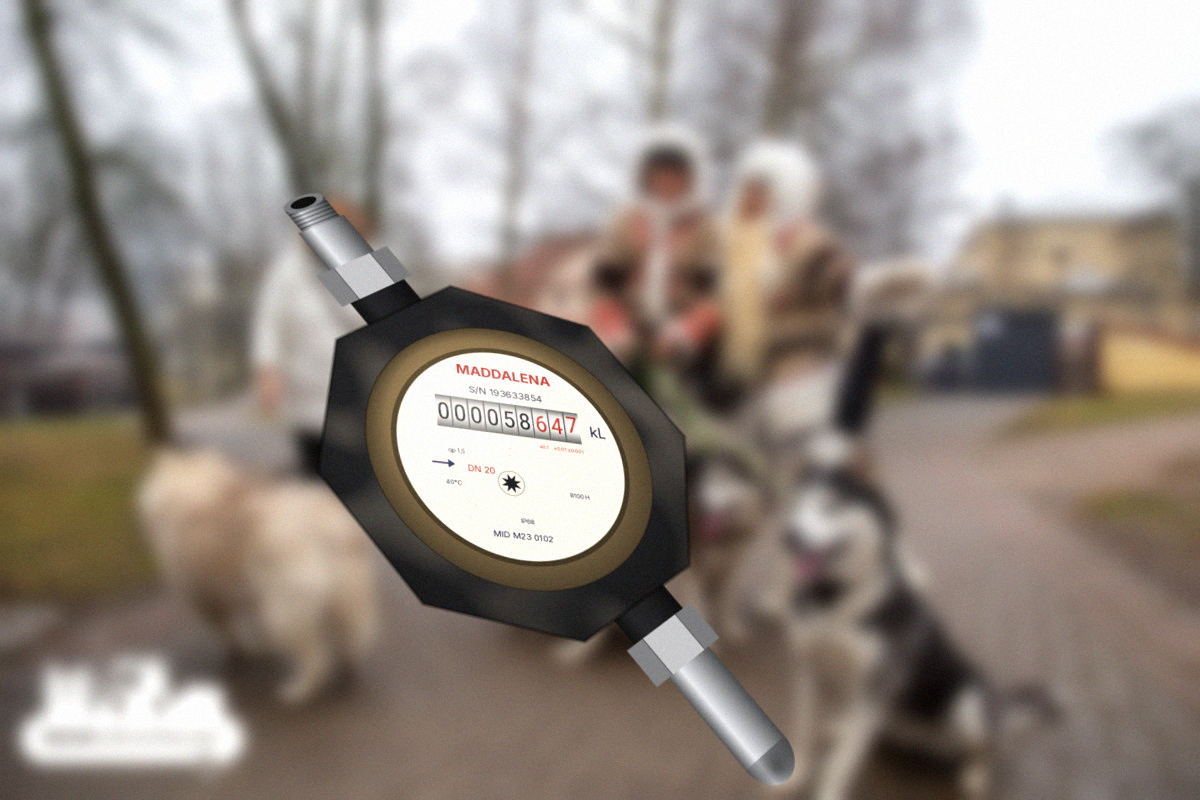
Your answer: **58.647** kL
